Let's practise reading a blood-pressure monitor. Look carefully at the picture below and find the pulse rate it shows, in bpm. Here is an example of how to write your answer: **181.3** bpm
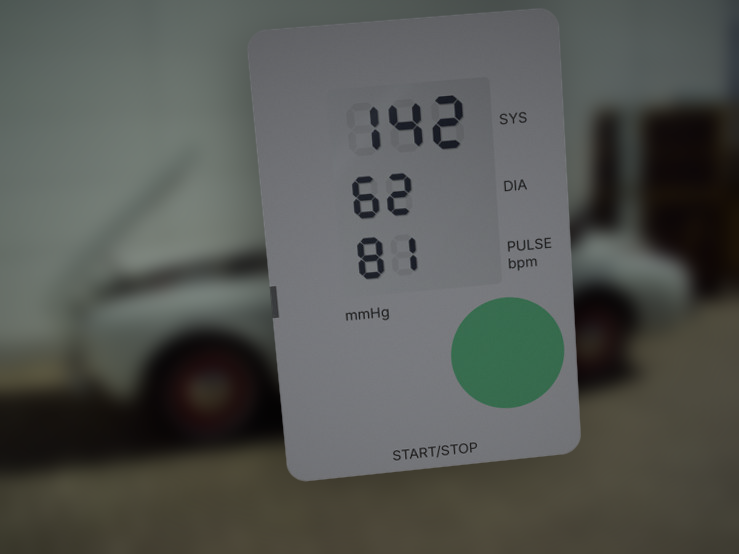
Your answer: **81** bpm
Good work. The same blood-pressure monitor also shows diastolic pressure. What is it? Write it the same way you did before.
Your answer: **62** mmHg
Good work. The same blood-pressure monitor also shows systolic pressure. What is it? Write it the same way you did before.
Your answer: **142** mmHg
